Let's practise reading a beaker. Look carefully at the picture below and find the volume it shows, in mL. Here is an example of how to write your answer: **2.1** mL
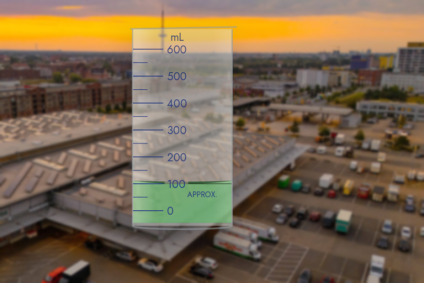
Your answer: **100** mL
